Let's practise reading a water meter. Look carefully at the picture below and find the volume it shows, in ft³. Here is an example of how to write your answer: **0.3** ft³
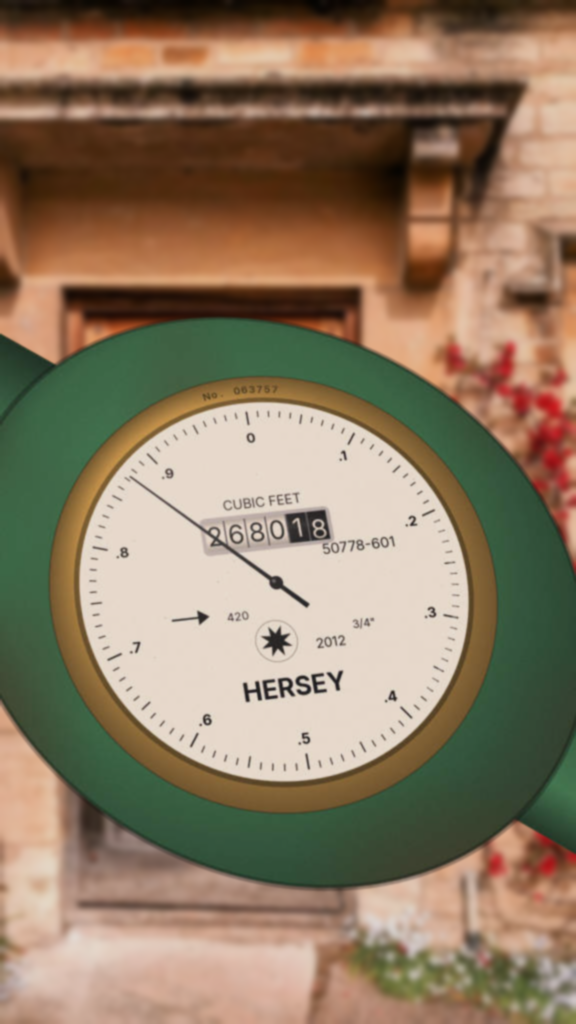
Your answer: **268017.87** ft³
